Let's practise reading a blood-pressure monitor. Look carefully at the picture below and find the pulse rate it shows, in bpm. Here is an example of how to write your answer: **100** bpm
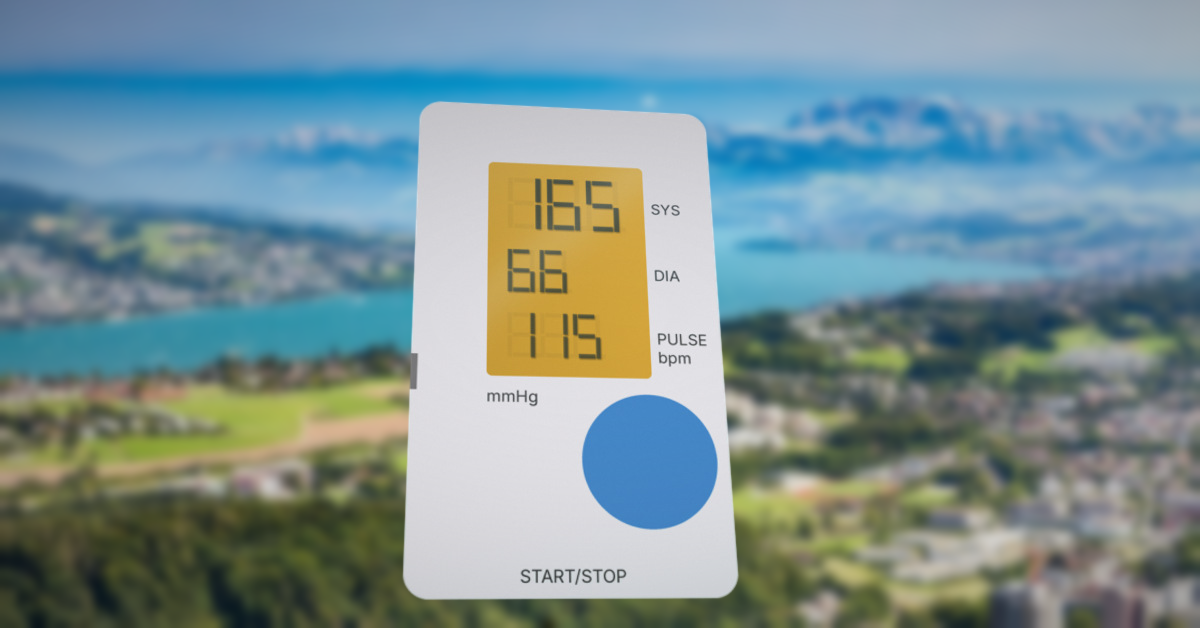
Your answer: **115** bpm
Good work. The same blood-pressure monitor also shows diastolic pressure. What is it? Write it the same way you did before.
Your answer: **66** mmHg
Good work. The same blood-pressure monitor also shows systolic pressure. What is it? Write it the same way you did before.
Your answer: **165** mmHg
